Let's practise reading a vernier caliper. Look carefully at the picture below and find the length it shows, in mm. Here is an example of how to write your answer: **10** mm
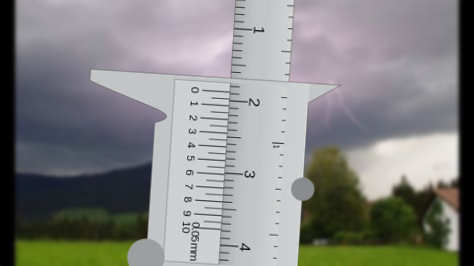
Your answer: **18.8** mm
